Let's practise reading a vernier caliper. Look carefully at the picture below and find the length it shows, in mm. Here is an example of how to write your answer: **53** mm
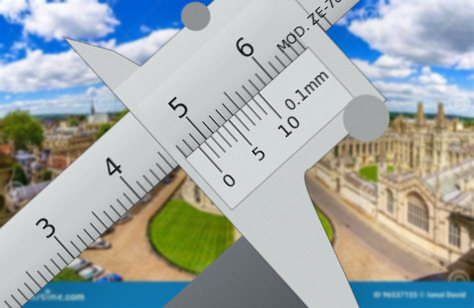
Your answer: **48.8** mm
